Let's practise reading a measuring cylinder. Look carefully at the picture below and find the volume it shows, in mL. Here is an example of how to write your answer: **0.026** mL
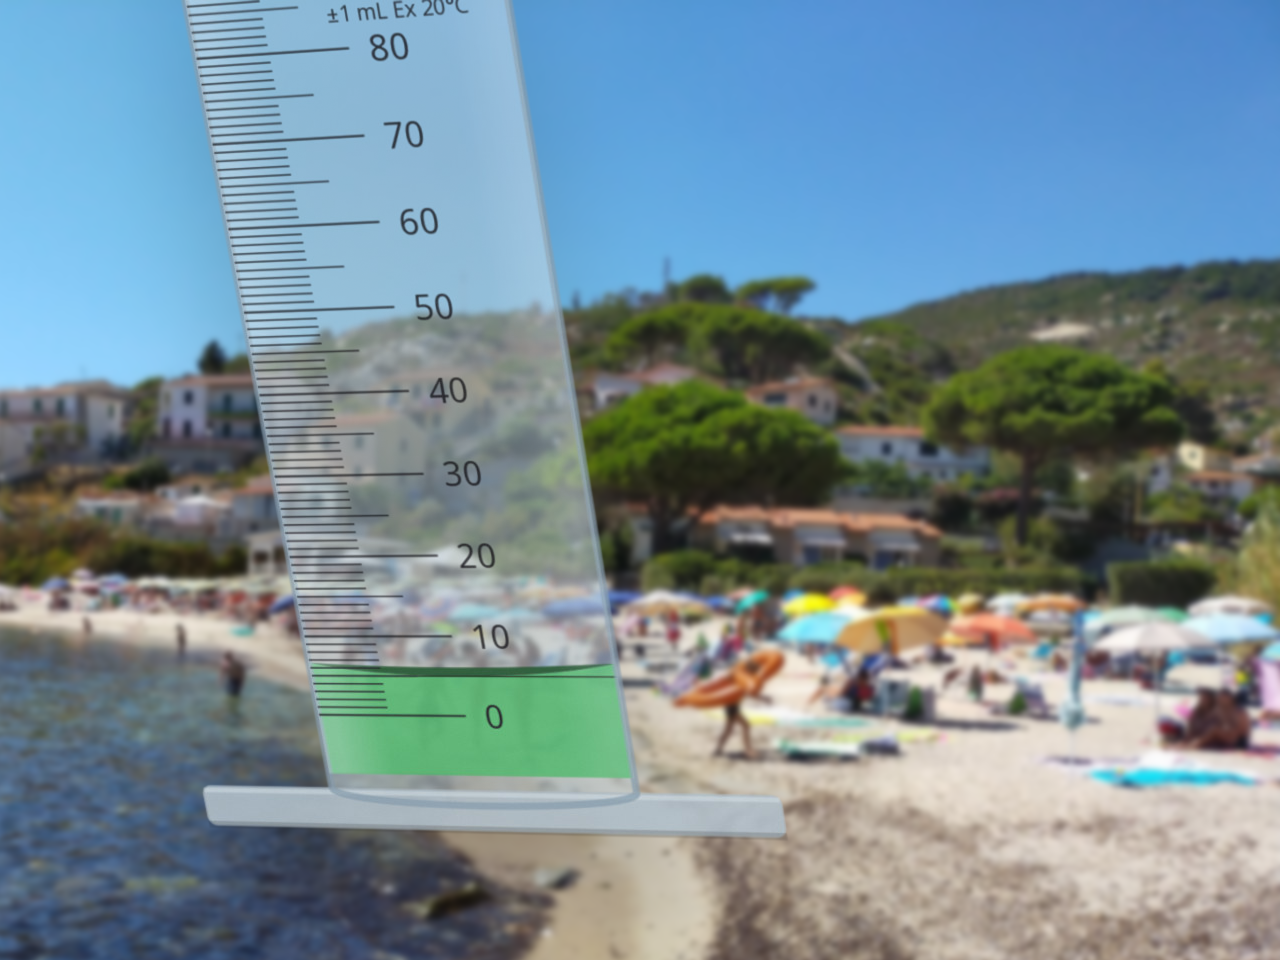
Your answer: **5** mL
